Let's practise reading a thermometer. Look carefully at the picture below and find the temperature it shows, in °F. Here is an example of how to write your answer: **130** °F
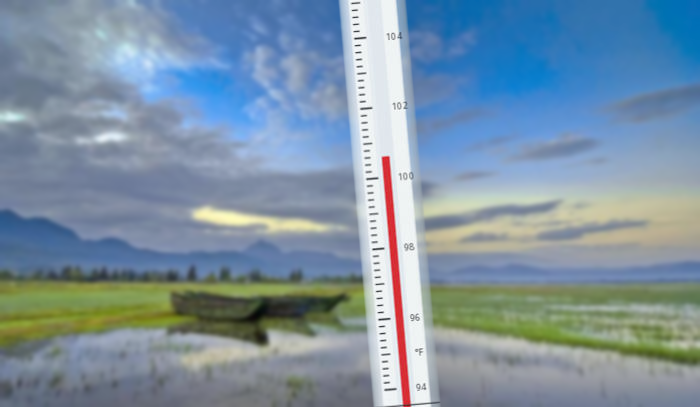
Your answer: **100.6** °F
